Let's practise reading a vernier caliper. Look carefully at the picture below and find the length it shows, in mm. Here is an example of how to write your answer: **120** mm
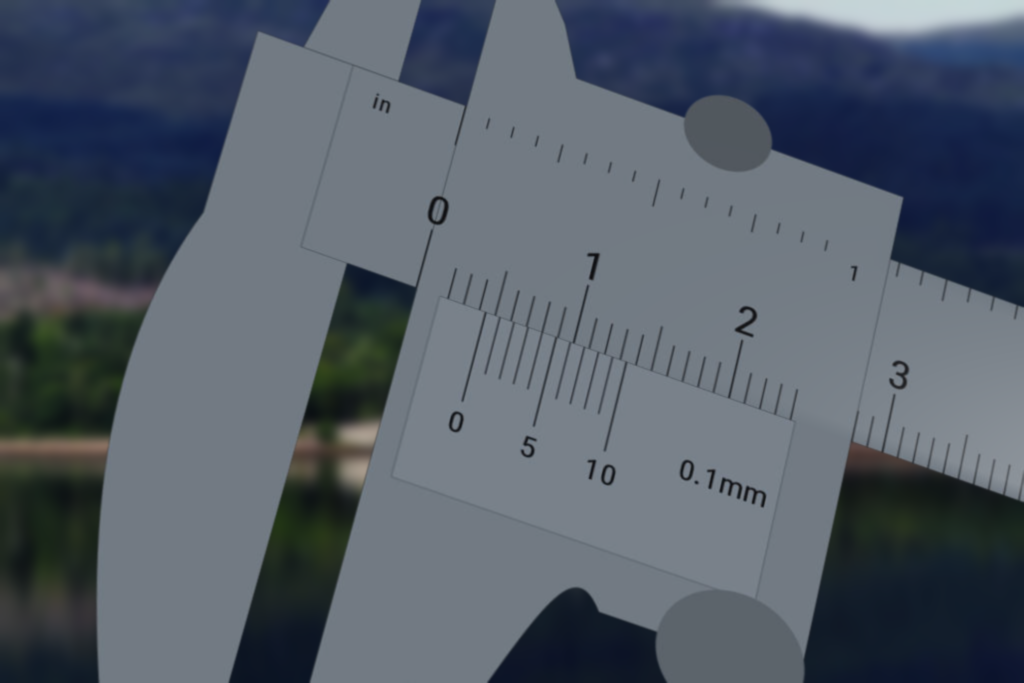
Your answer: **4.4** mm
